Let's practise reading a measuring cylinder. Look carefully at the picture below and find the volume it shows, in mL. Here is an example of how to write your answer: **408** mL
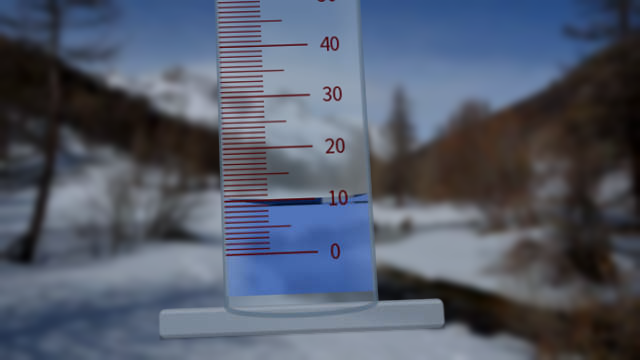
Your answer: **9** mL
